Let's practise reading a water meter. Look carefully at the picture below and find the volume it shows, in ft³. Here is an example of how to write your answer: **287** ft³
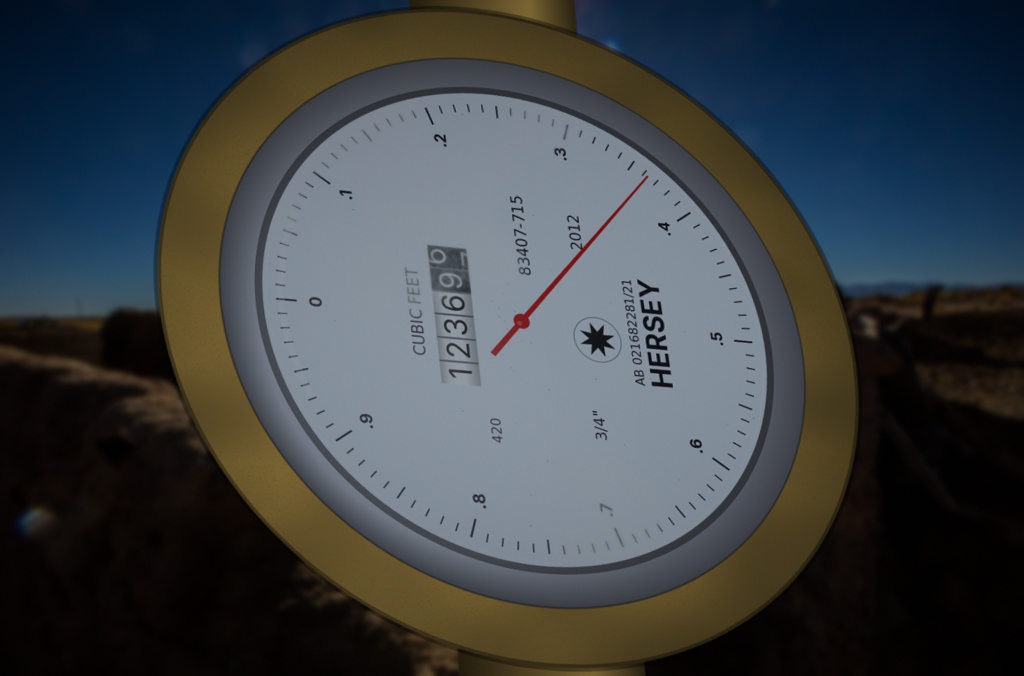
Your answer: **123696.36** ft³
